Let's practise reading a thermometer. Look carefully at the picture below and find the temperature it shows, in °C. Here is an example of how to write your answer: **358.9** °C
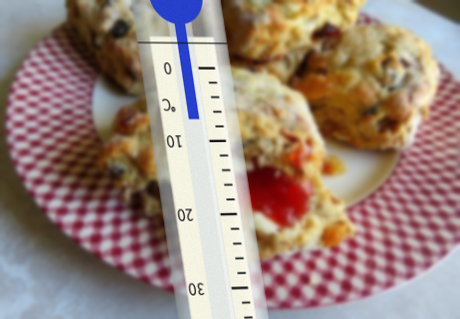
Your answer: **7** °C
